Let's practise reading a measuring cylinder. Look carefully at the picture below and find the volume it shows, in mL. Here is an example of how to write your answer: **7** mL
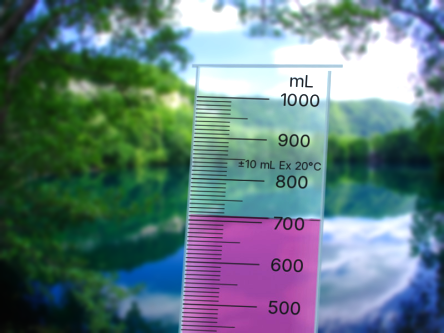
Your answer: **710** mL
